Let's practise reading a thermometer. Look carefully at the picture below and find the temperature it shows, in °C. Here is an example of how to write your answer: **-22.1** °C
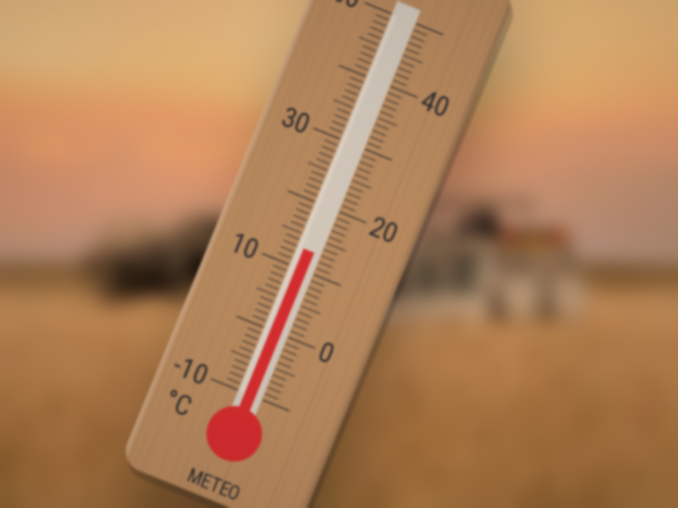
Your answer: **13** °C
